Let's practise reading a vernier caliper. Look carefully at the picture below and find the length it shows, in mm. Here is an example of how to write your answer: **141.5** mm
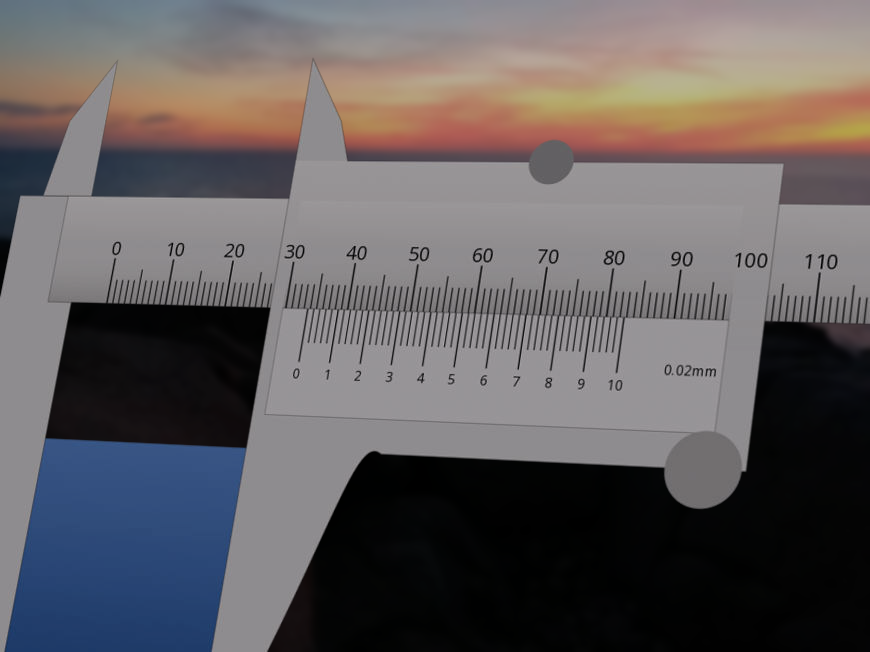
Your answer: **33.6** mm
